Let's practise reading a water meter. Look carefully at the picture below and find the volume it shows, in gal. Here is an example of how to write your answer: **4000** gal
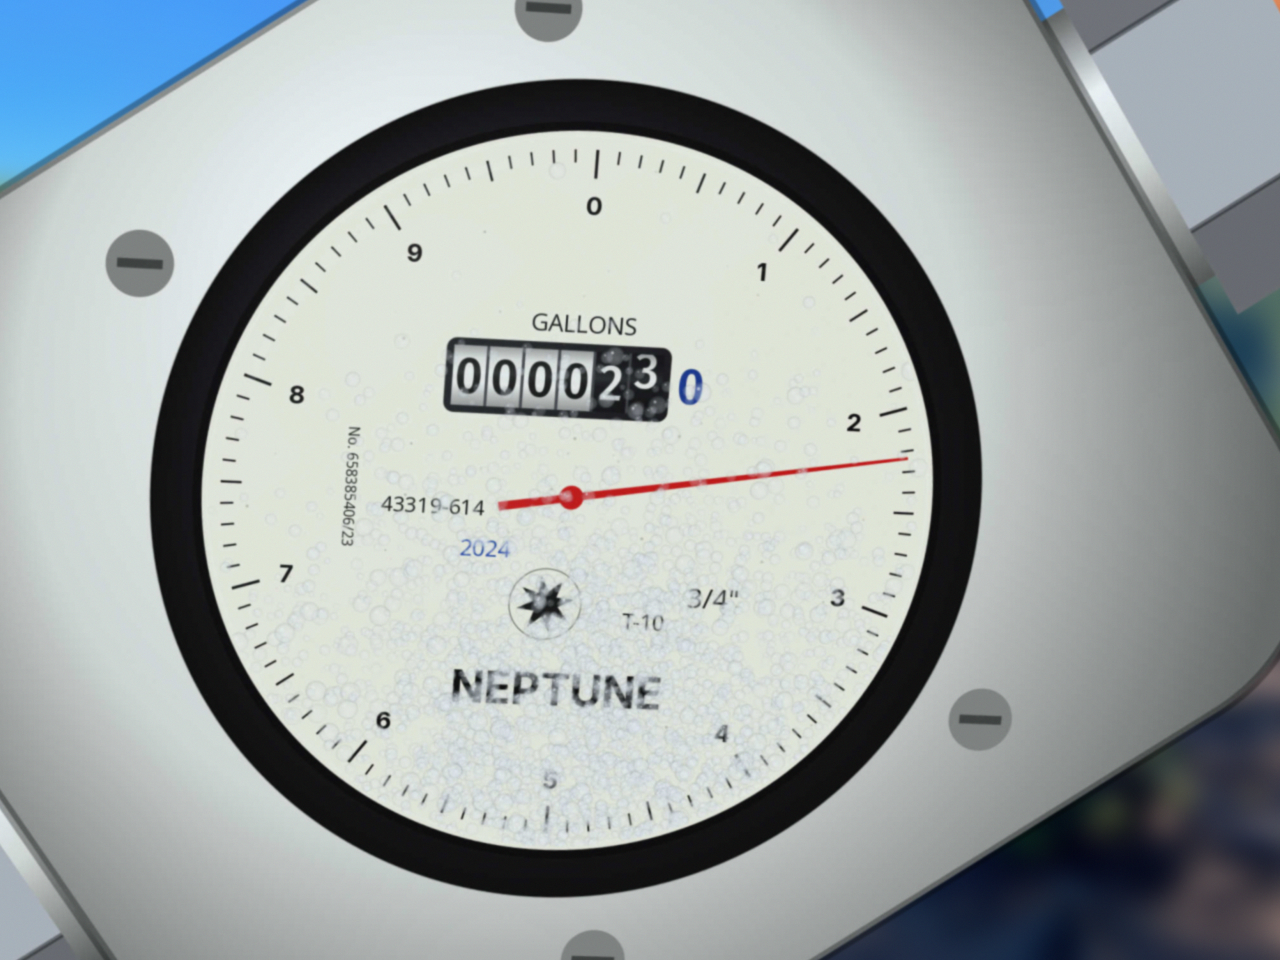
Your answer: **232.2** gal
